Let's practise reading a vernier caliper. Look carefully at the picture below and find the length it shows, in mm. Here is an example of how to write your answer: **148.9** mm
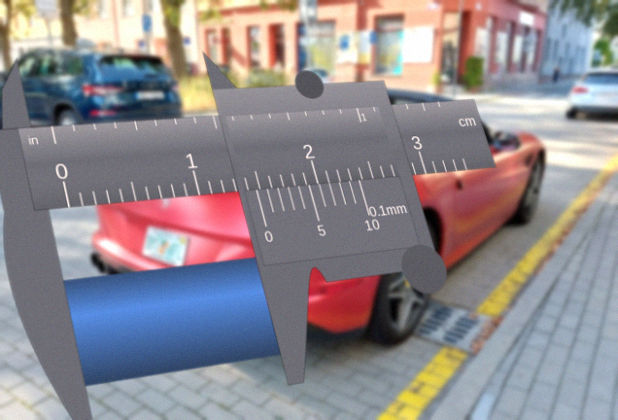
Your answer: **14.7** mm
